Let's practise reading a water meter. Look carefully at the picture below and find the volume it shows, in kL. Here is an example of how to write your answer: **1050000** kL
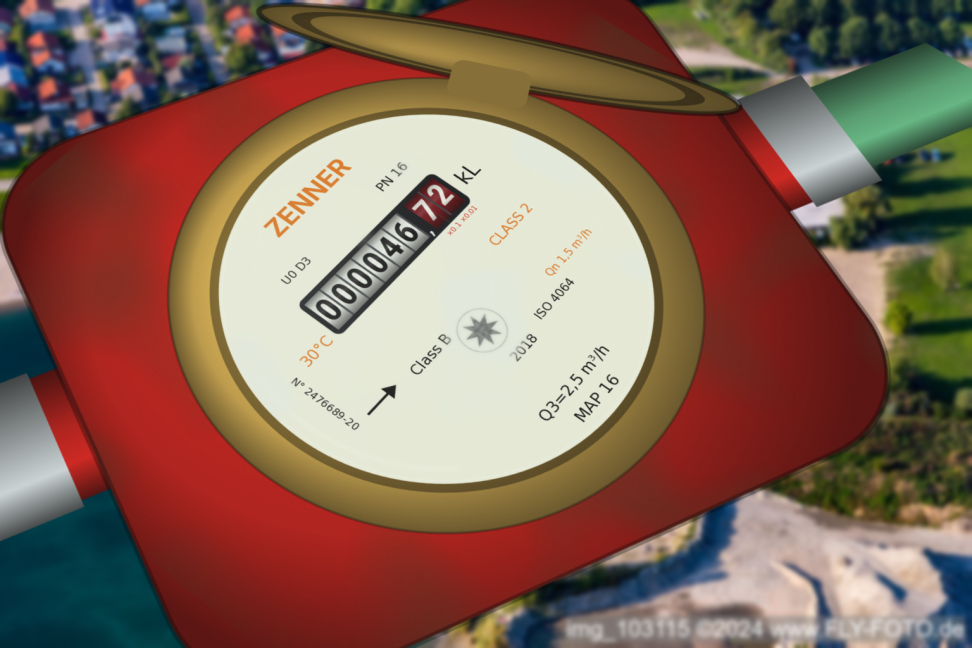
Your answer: **46.72** kL
